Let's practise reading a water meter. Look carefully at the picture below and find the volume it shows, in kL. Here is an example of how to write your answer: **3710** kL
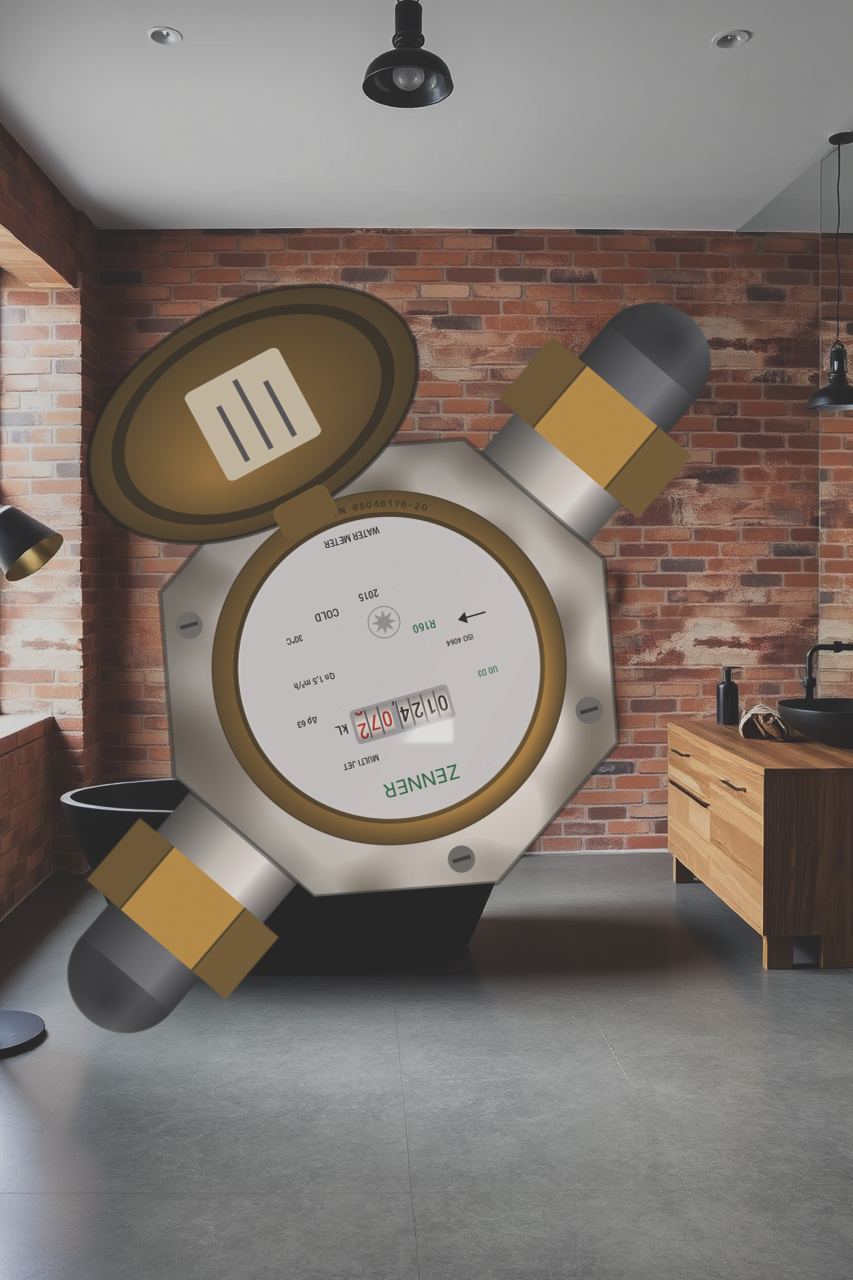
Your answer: **124.072** kL
